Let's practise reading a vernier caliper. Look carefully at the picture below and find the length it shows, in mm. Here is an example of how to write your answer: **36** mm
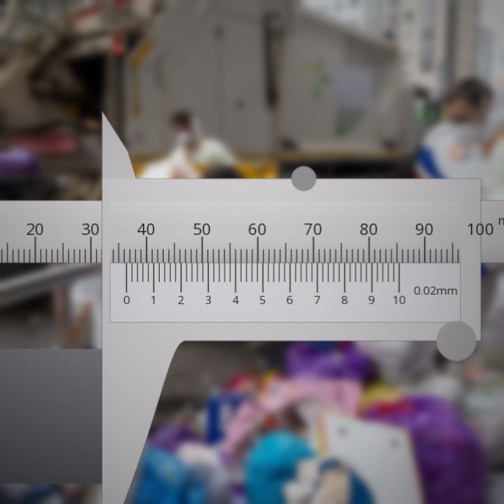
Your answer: **36.4** mm
